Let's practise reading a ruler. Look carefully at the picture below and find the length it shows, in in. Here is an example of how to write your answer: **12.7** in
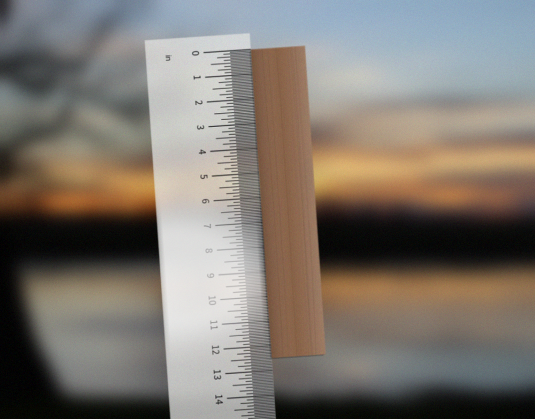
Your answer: **12.5** in
